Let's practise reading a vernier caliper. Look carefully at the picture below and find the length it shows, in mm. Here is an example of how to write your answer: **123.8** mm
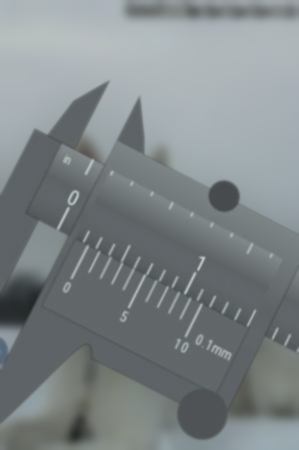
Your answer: **2.4** mm
